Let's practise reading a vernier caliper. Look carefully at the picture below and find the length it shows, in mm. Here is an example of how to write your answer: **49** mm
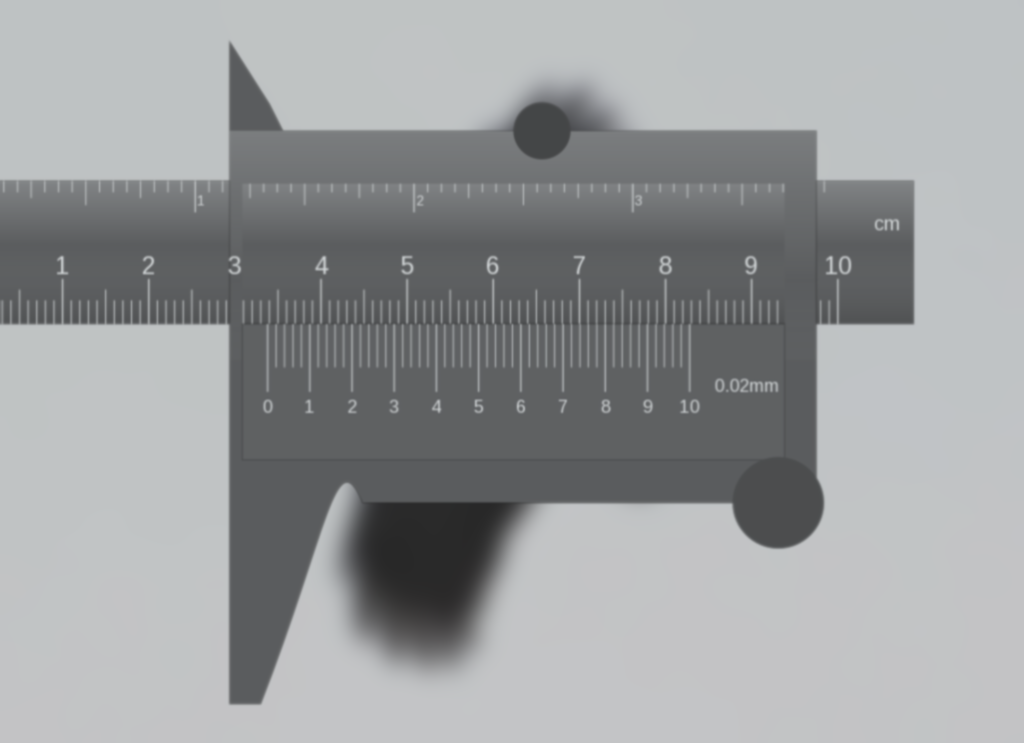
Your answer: **33.8** mm
